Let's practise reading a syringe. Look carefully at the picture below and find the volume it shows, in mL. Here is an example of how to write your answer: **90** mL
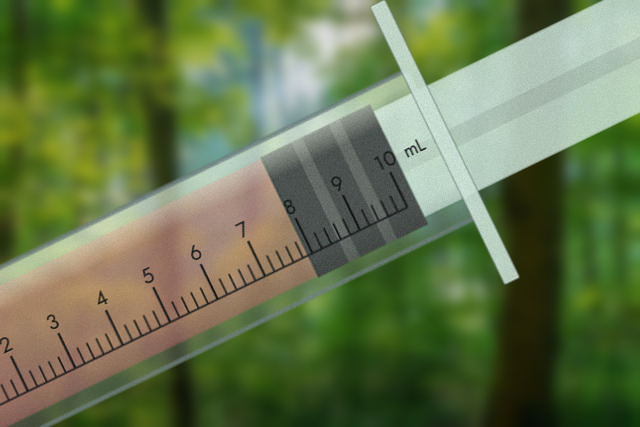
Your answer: **7.9** mL
